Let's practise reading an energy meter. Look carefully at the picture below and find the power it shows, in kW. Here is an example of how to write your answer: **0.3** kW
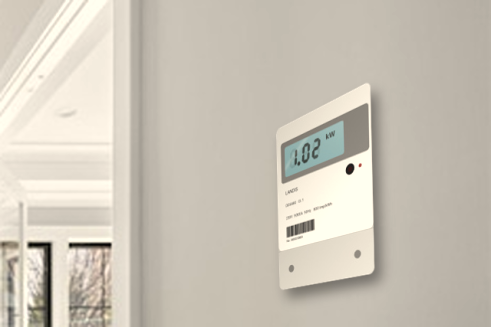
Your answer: **1.02** kW
